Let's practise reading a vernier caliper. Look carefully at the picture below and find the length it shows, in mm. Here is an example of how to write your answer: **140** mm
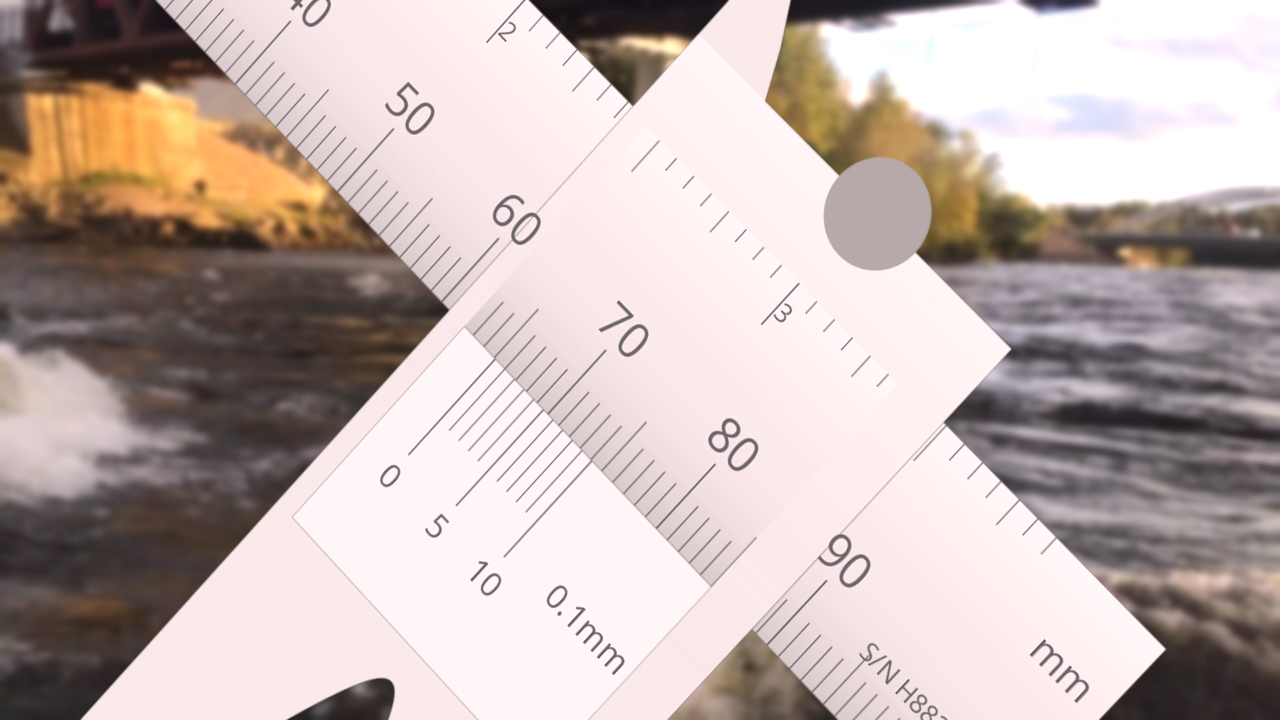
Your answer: **65.1** mm
